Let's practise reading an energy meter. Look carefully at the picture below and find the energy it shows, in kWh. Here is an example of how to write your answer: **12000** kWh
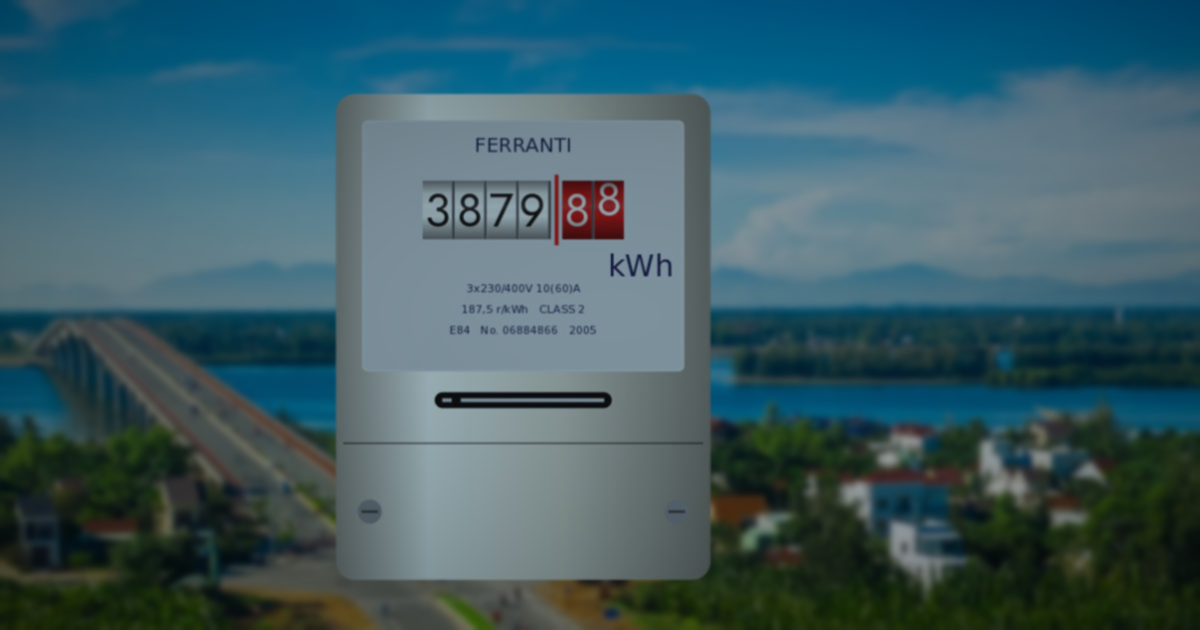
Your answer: **3879.88** kWh
